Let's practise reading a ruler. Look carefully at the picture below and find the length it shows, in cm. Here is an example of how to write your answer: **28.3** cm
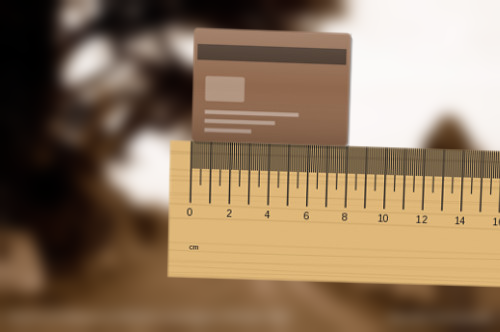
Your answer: **8** cm
